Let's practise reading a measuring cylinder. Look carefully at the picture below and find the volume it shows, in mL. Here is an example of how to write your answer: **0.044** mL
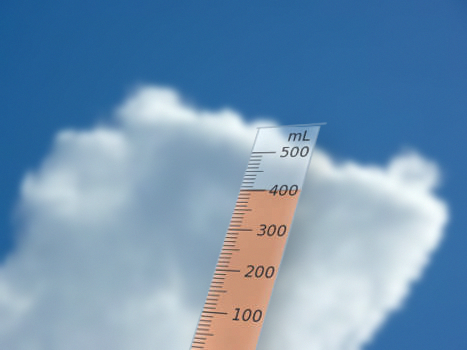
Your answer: **400** mL
